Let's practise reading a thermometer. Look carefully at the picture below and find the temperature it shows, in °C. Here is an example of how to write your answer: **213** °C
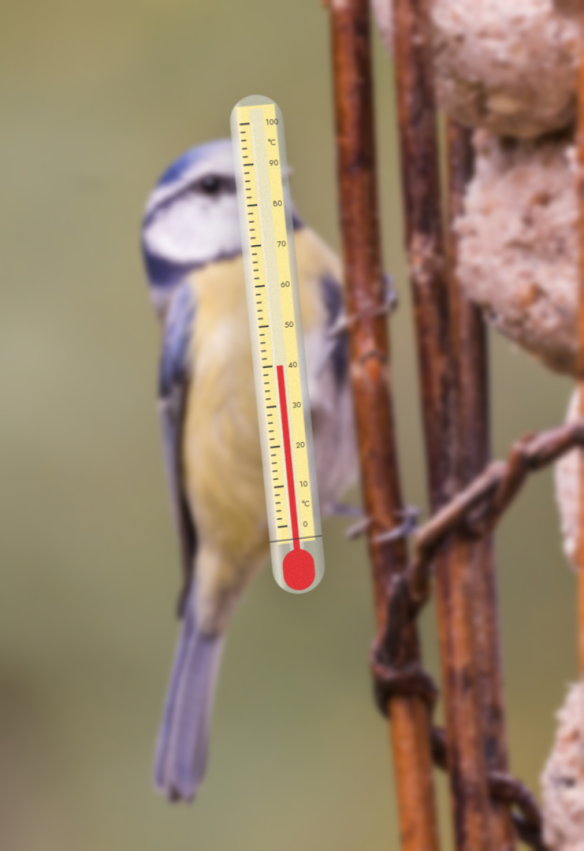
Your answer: **40** °C
